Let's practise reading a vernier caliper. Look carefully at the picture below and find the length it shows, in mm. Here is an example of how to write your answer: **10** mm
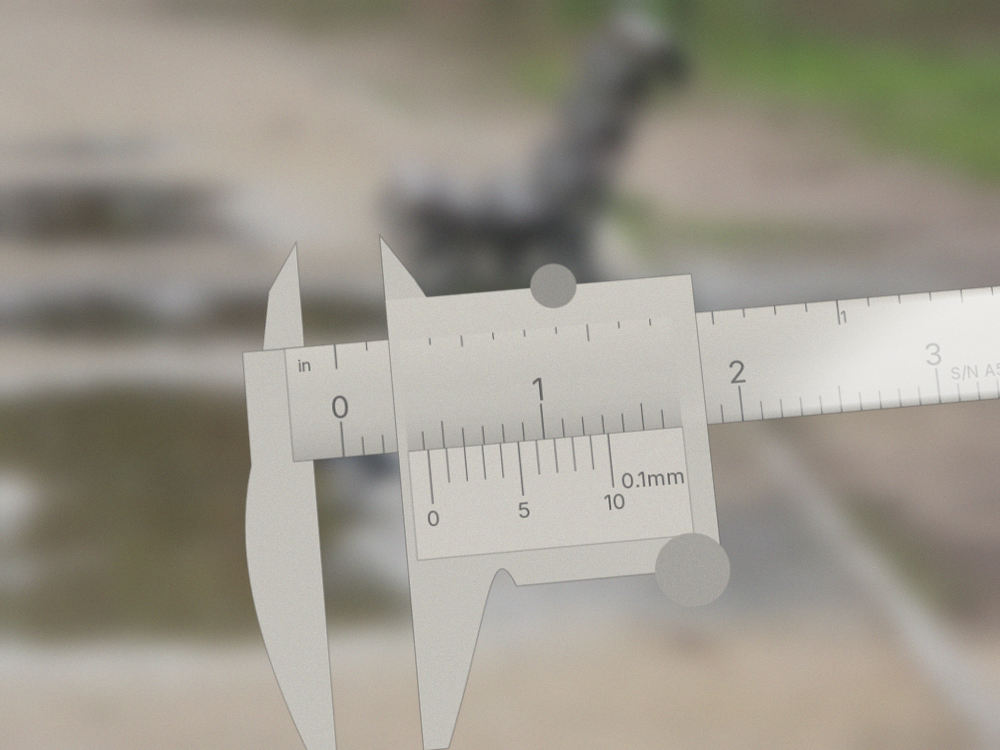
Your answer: **4.2** mm
